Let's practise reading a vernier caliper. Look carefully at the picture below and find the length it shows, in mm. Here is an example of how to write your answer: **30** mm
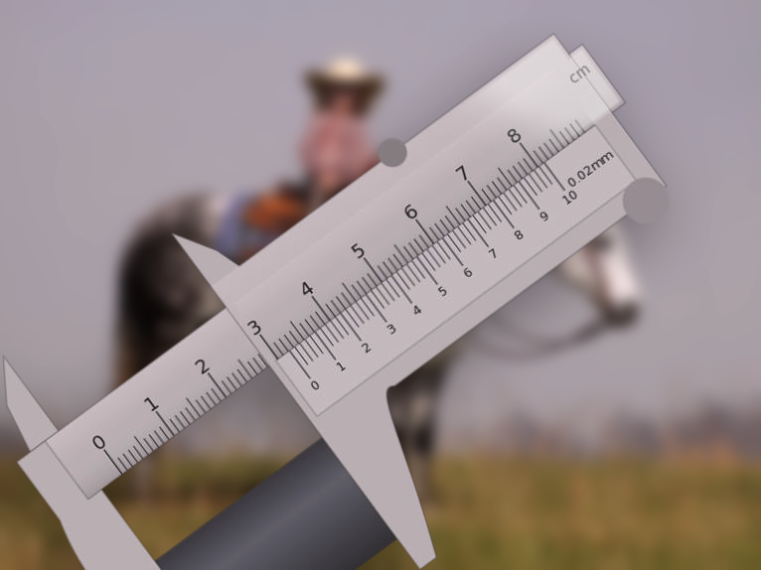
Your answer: **32.2** mm
